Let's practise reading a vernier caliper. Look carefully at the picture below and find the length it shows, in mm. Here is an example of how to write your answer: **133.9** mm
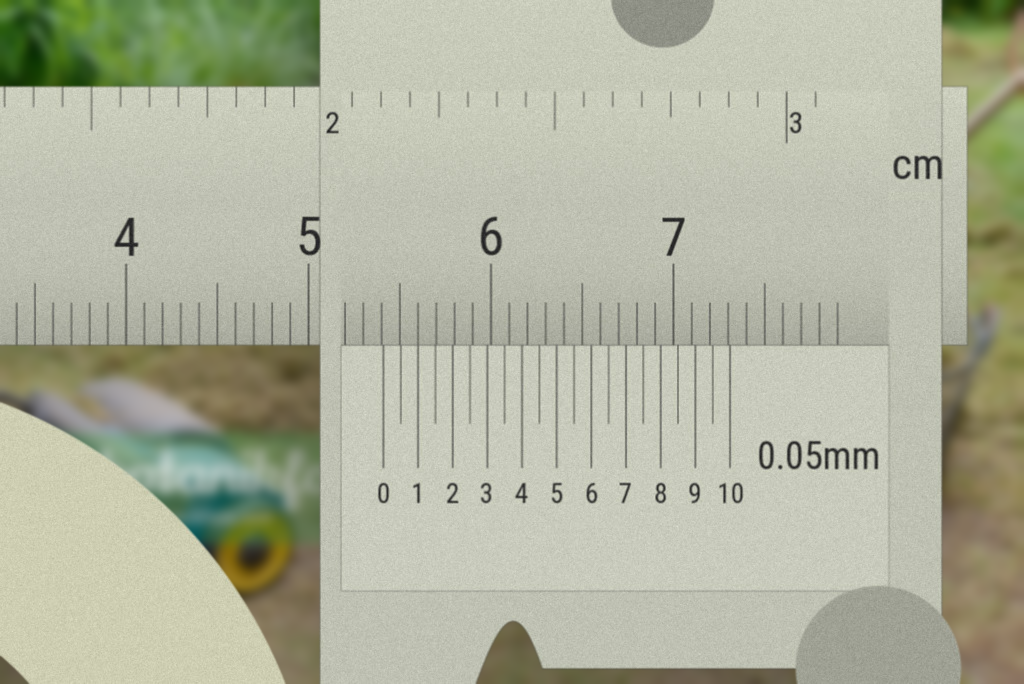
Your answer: **54.1** mm
